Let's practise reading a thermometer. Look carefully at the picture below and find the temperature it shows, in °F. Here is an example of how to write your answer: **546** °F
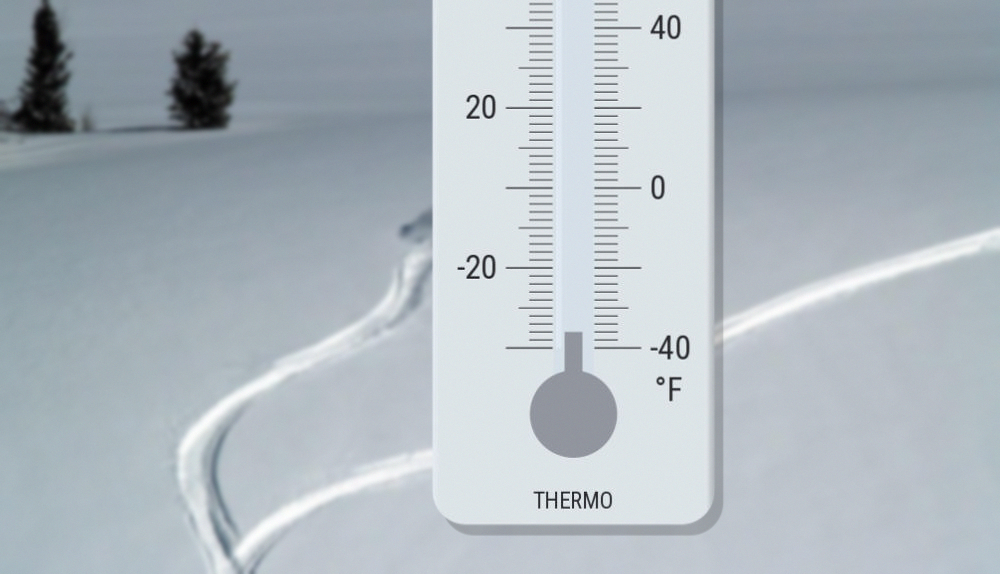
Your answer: **-36** °F
